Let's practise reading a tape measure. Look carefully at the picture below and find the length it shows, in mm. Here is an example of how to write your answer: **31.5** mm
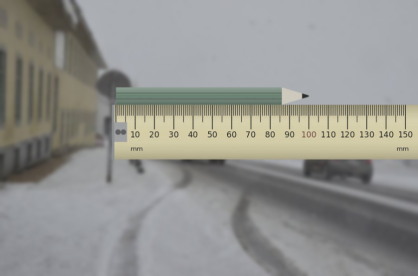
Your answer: **100** mm
